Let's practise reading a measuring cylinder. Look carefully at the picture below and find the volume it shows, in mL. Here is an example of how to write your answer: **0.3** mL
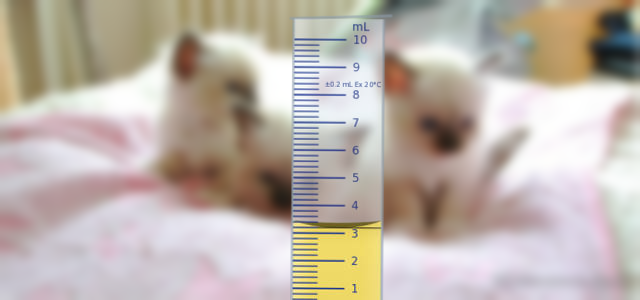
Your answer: **3.2** mL
